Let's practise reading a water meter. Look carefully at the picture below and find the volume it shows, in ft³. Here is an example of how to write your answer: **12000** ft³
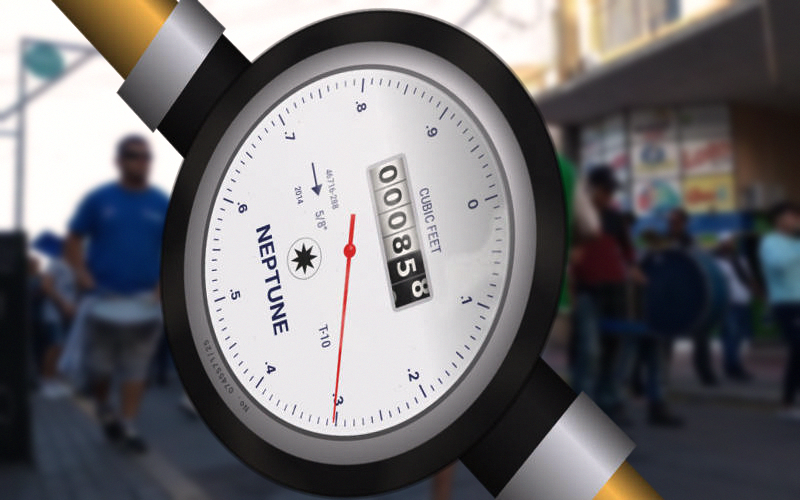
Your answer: **858.30** ft³
